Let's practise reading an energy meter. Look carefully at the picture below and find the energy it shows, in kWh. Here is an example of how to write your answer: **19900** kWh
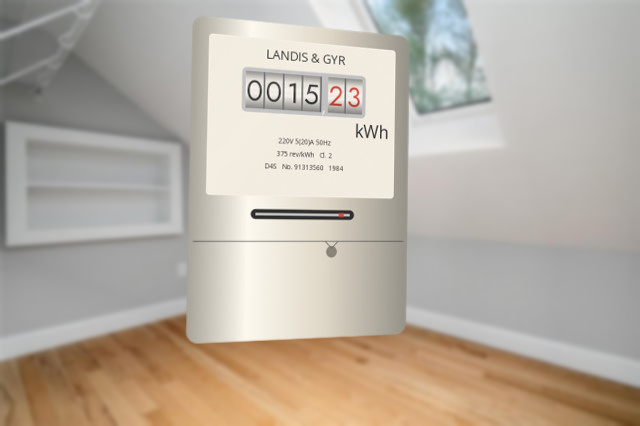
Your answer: **15.23** kWh
